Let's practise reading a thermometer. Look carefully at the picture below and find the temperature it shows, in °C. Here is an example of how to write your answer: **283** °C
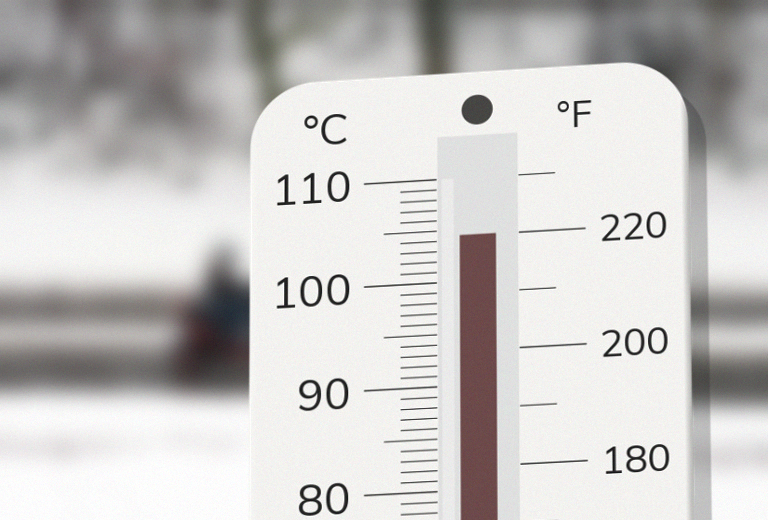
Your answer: **104.5** °C
